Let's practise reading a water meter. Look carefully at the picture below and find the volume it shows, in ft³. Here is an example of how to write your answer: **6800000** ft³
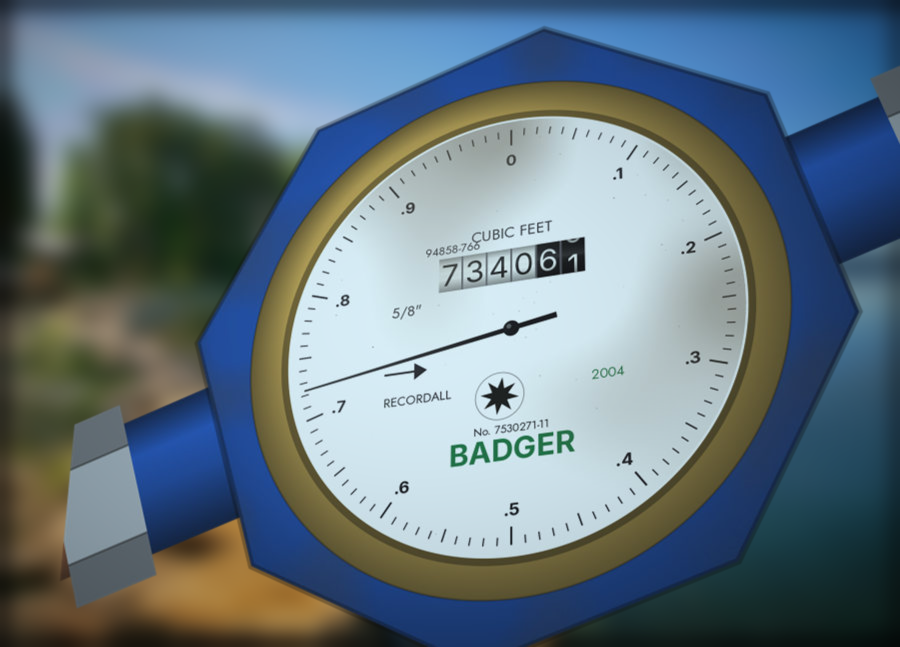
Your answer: **734060.72** ft³
